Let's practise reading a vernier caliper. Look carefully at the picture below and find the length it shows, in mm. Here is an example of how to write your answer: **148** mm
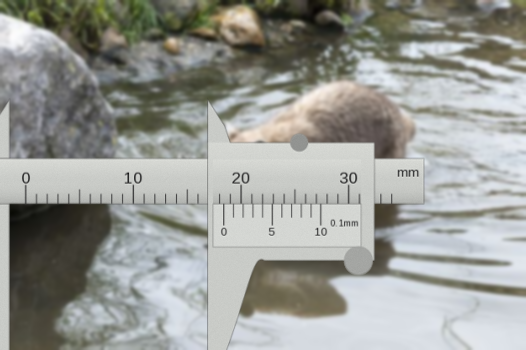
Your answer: **18.4** mm
